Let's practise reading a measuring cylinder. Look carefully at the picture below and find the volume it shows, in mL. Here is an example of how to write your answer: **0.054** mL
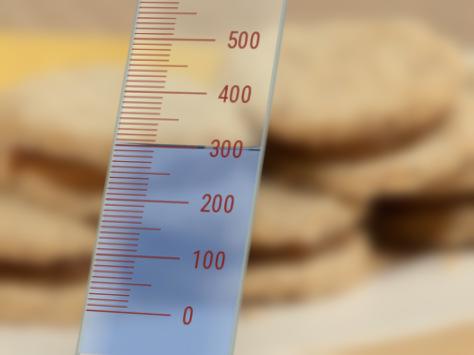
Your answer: **300** mL
